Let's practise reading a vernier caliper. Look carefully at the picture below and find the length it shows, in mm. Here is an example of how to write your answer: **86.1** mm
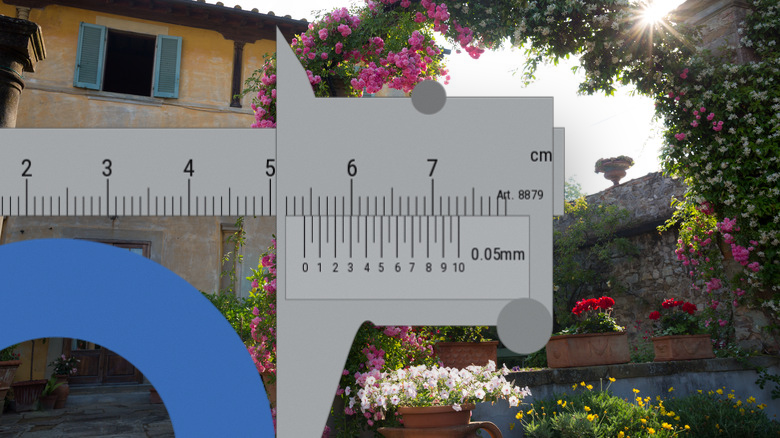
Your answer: **54.2** mm
